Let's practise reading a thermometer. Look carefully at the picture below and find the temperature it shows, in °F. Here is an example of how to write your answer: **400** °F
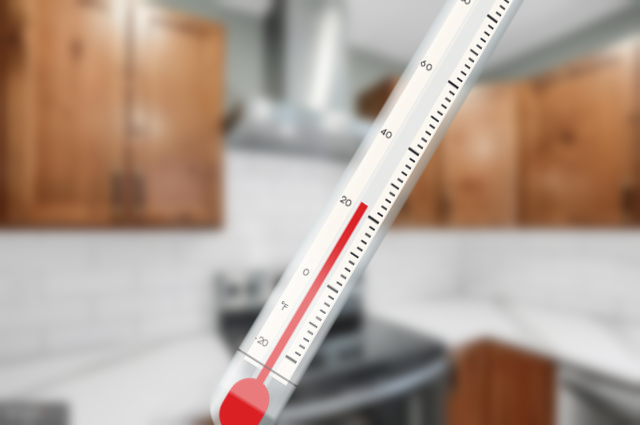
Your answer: **22** °F
